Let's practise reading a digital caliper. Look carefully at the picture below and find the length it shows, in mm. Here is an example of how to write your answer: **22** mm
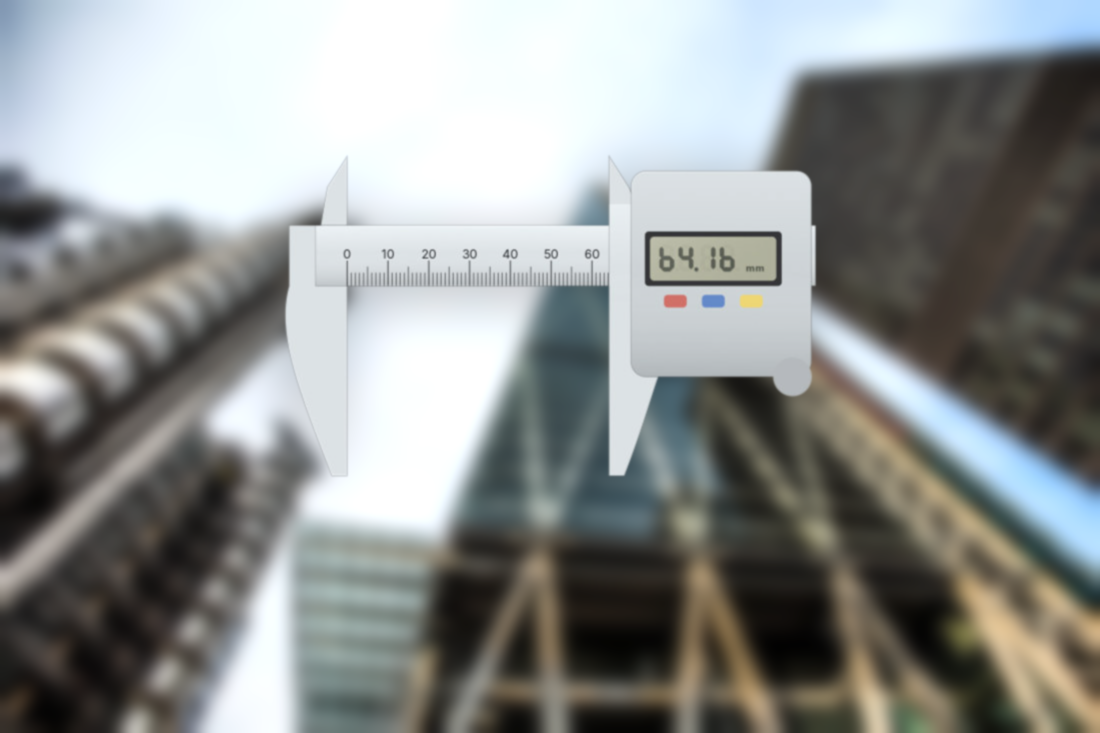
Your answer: **64.16** mm
